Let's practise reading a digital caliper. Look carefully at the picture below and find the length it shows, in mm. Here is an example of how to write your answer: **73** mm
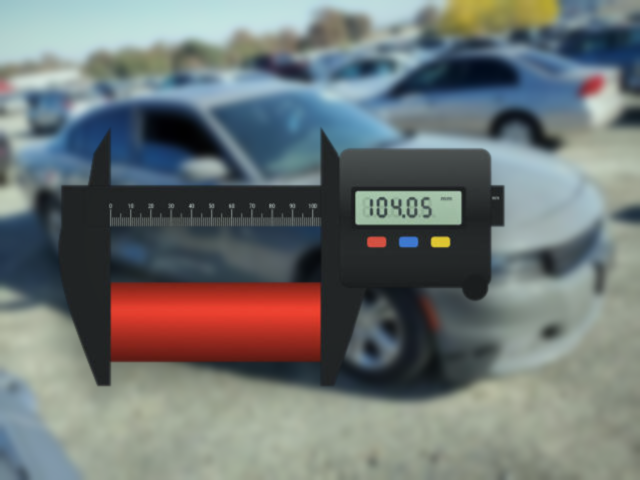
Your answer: **104.05** mm
